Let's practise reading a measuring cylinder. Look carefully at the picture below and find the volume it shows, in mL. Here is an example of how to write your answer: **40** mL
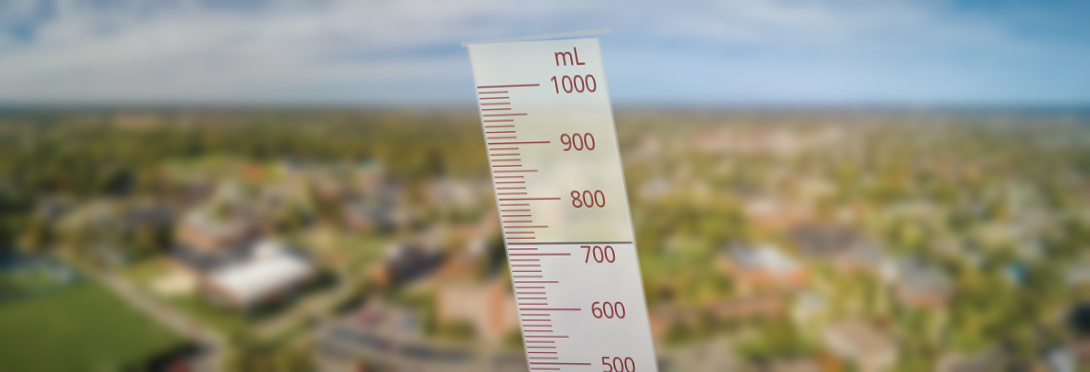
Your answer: **720** mL
